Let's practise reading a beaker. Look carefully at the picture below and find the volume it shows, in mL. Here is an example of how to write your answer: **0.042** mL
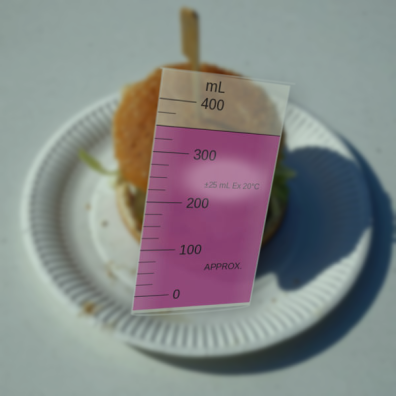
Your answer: **350** mL
